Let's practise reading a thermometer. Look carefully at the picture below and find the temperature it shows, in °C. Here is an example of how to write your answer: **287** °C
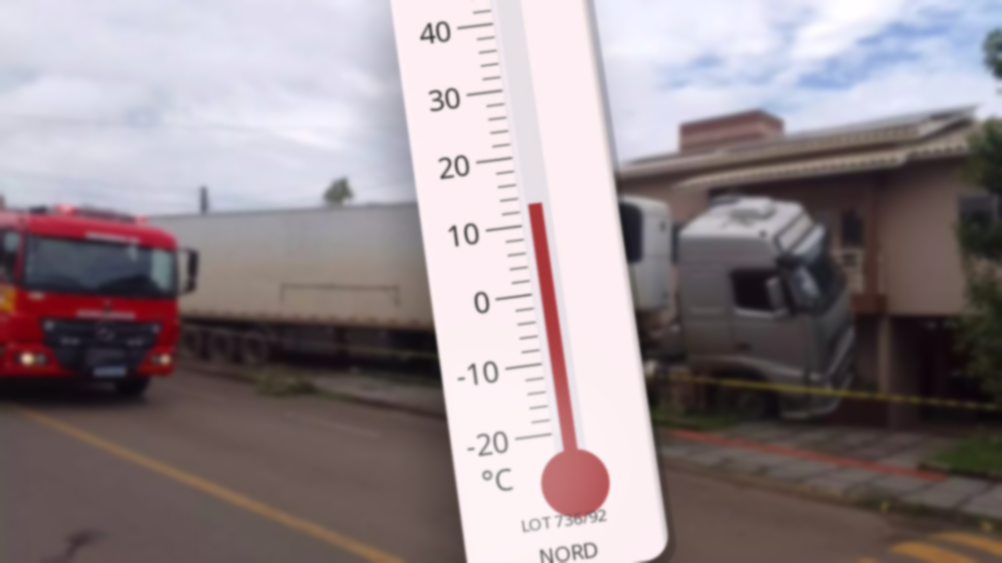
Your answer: **13** °C
